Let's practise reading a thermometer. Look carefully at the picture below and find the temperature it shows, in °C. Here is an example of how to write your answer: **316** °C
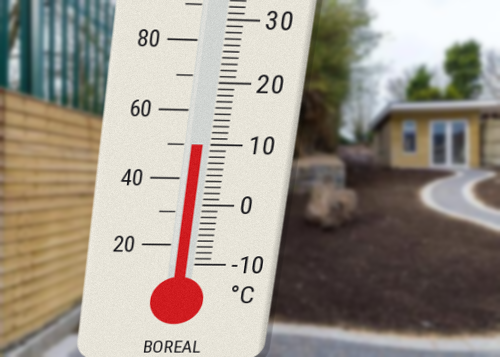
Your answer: **10** °C
